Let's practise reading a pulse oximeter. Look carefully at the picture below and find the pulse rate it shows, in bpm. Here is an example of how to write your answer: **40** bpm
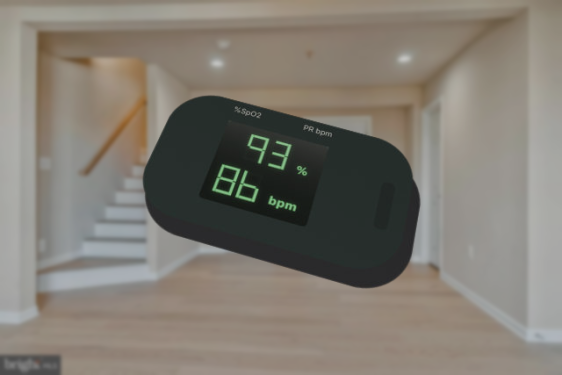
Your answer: **86** bpm
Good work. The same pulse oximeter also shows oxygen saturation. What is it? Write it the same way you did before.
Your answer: **93** %
